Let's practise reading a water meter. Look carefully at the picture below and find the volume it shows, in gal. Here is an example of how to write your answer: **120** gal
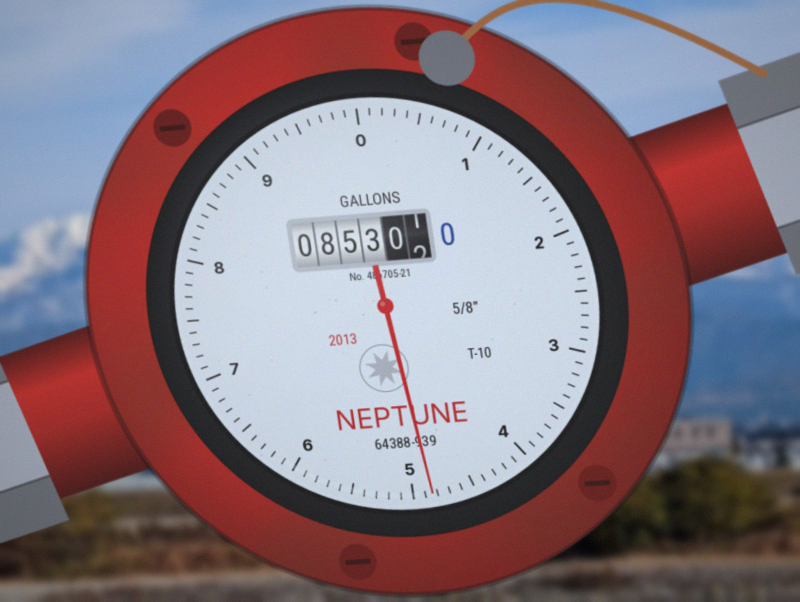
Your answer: **853014.8** gal
